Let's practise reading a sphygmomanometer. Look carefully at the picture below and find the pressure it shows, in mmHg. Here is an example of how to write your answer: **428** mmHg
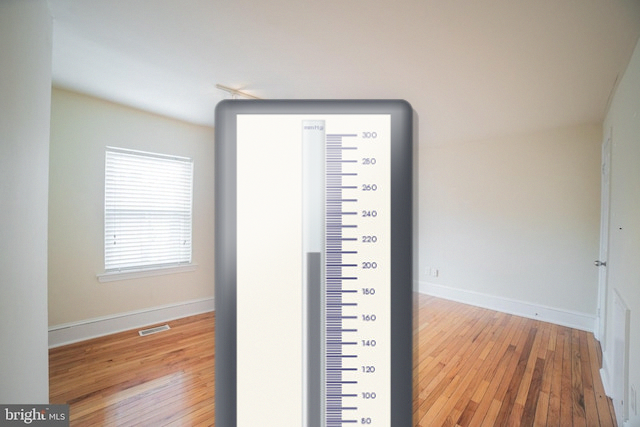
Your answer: **210** mmHg
